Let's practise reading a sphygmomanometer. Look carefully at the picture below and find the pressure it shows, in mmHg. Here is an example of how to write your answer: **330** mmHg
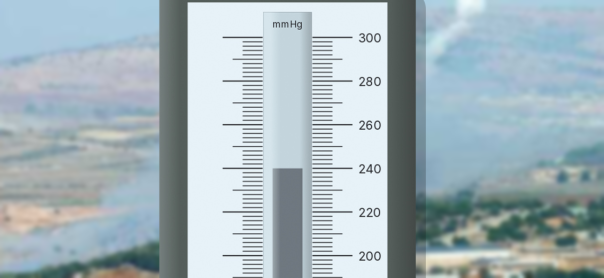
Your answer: **240** mmHg
